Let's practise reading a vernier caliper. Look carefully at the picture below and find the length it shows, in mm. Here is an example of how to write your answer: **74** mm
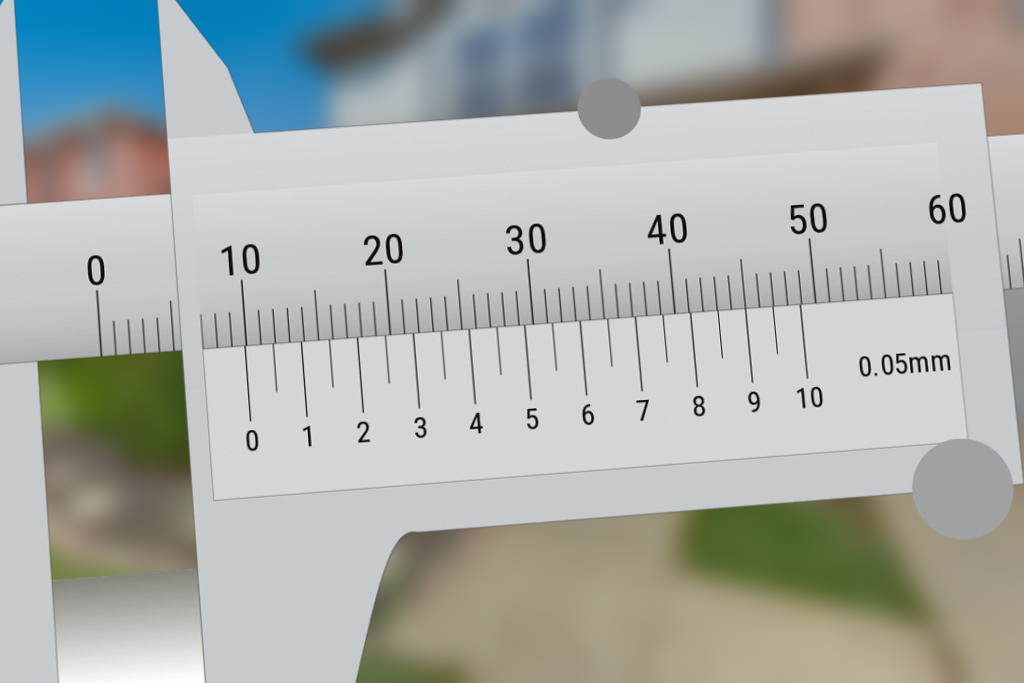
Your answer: **9.9** mm
